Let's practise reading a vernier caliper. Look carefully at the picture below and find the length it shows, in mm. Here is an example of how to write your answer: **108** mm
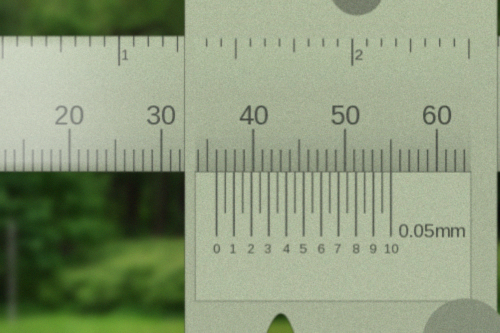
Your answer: **36.0** mm
